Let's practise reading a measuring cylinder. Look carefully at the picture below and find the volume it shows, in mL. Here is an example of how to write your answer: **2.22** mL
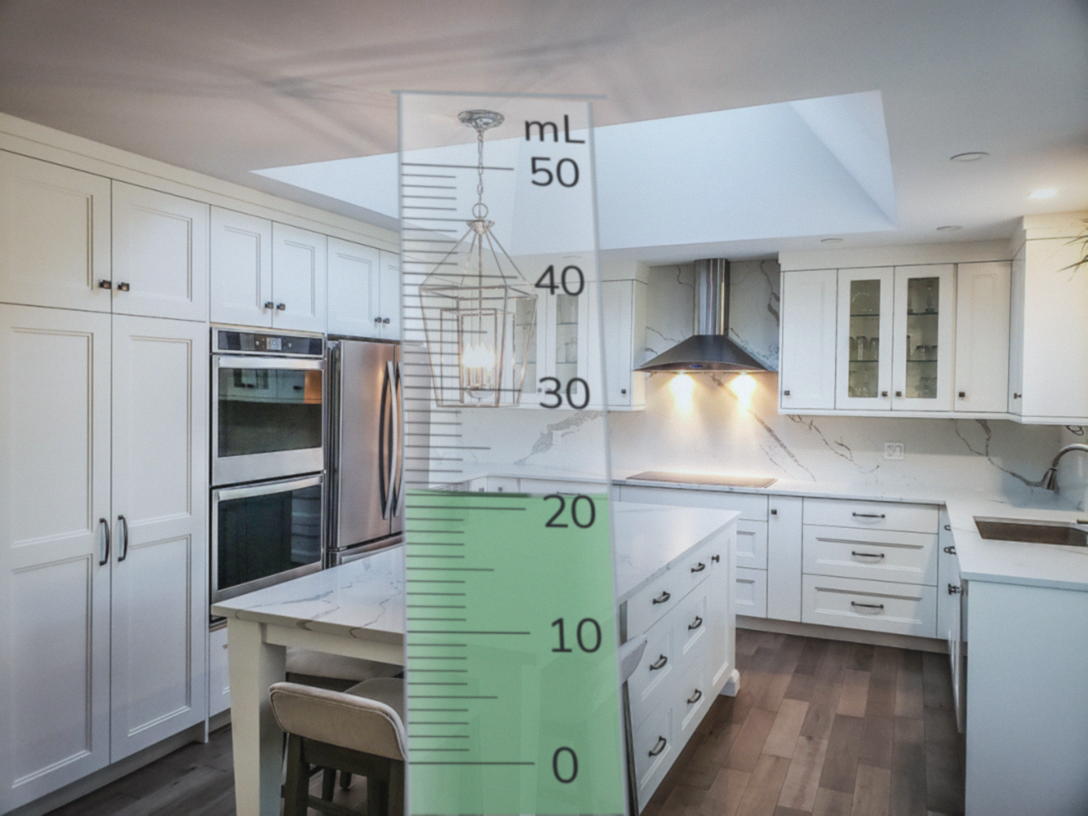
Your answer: **21** mL
